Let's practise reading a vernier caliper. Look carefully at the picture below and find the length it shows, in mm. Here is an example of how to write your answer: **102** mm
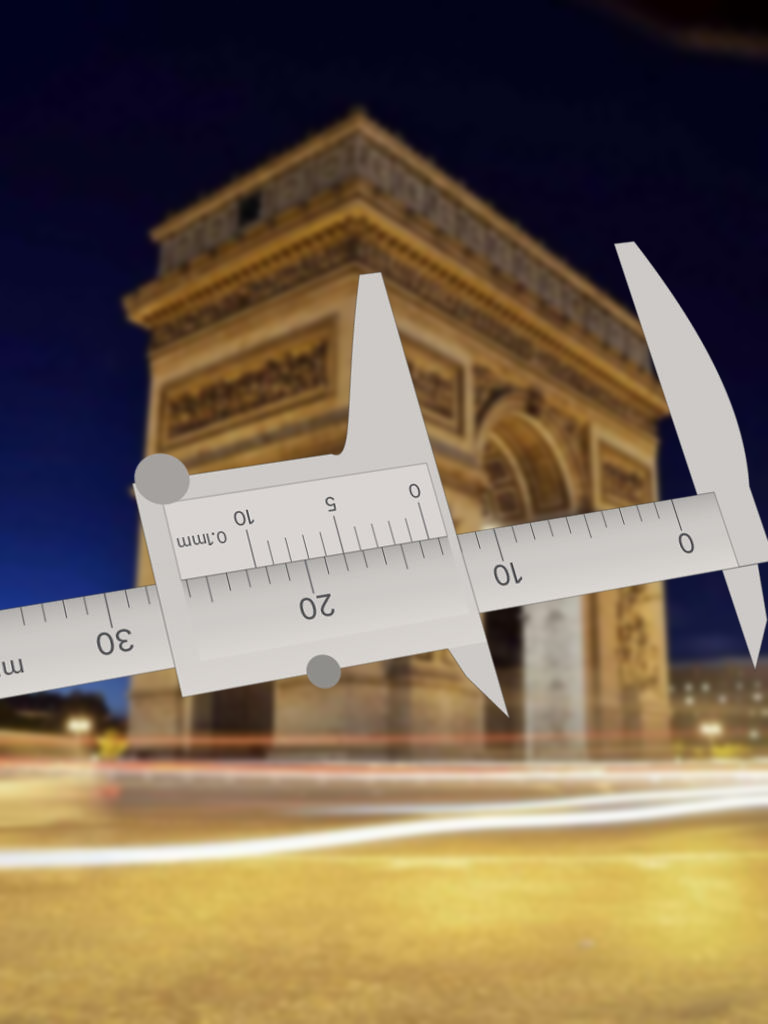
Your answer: **13.5** mm
